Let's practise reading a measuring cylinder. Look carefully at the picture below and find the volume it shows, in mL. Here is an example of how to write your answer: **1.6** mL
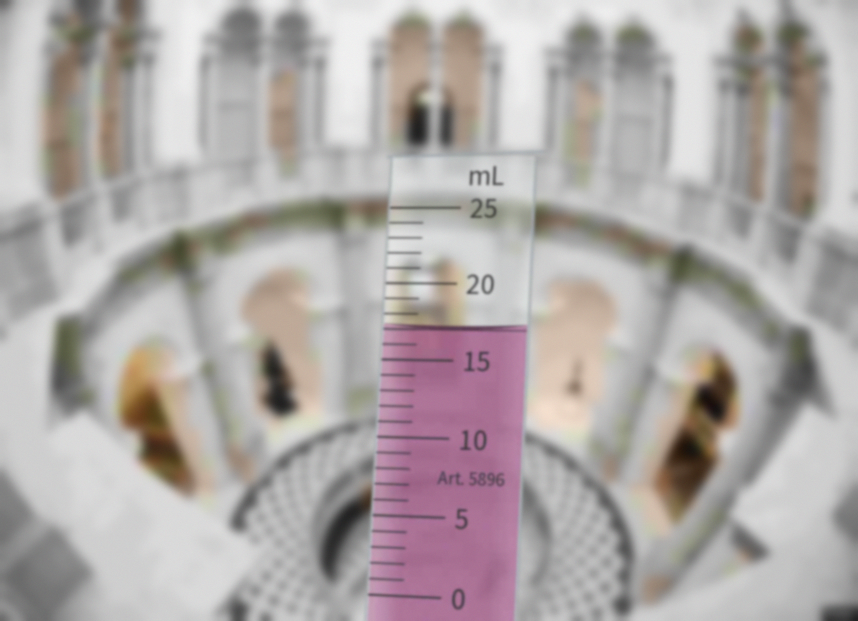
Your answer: **17** mL
